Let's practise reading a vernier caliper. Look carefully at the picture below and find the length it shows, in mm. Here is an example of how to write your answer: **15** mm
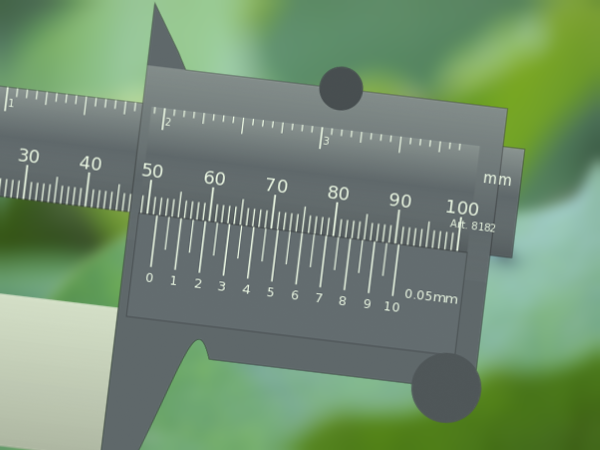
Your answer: **51.6** mm
